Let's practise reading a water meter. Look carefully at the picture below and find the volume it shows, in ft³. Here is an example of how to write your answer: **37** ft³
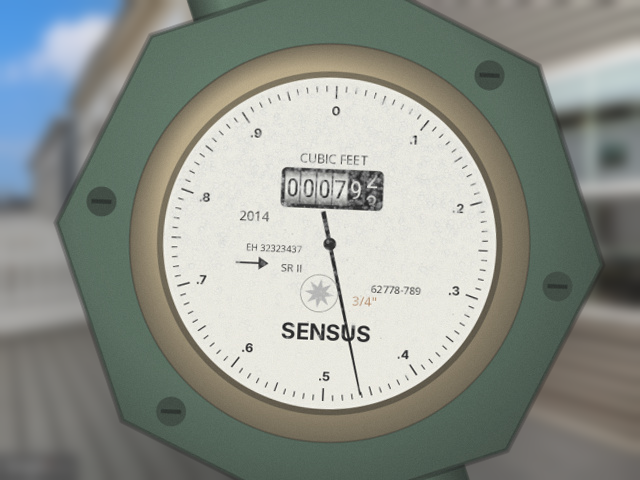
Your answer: **792.46** ft³
